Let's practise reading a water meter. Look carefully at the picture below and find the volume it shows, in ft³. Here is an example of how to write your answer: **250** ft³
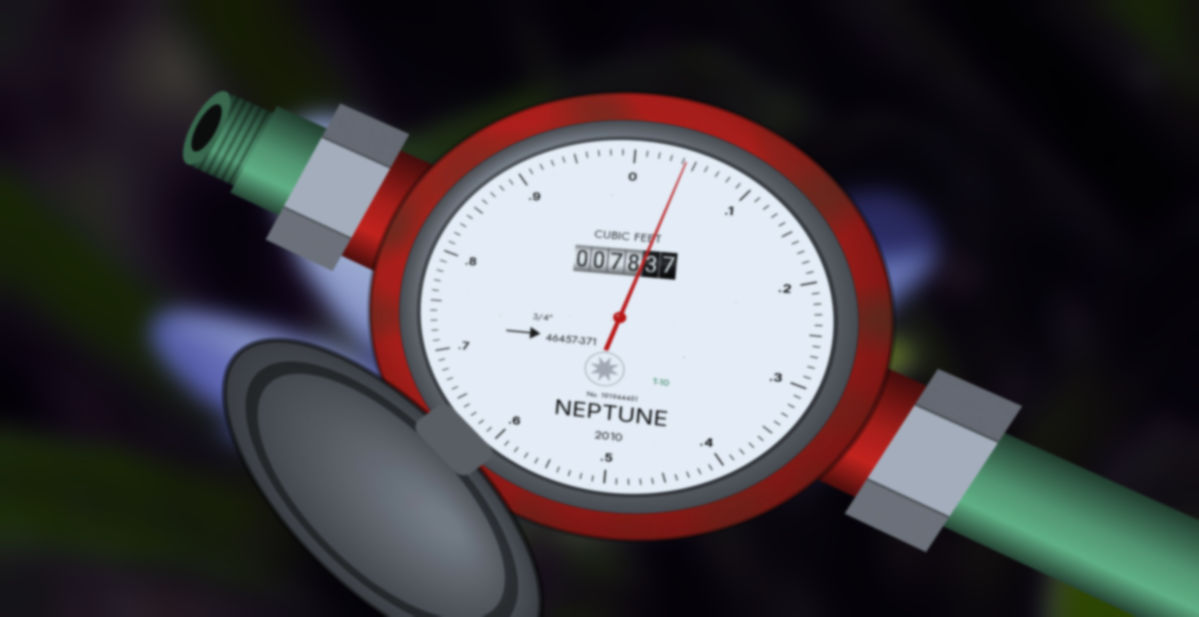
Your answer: **7837.04** ft³
